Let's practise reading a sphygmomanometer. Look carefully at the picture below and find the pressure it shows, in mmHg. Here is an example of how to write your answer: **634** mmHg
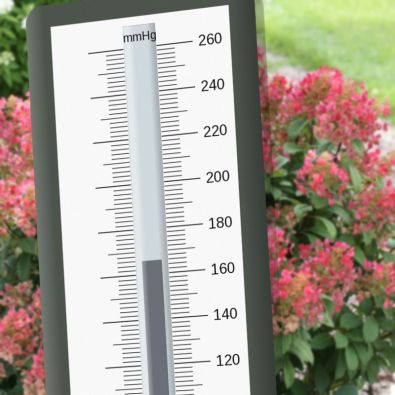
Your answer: **166** mmHg
